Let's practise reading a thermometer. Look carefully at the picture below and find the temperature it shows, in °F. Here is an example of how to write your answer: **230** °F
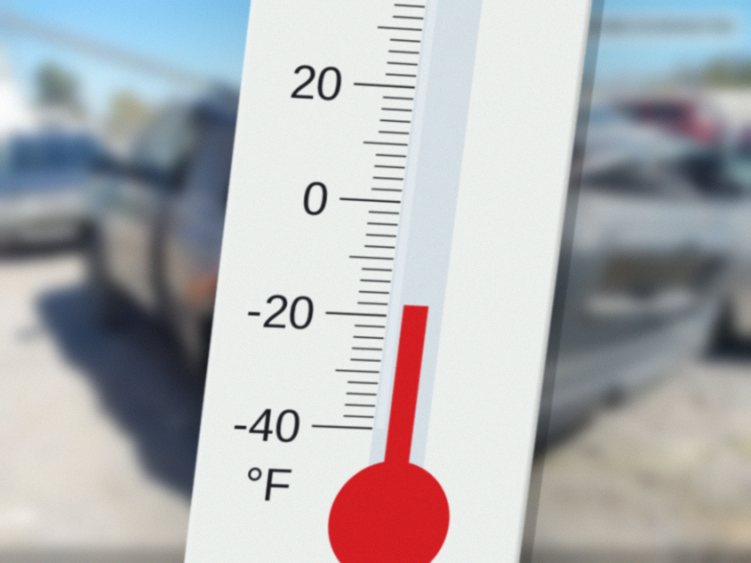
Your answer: **-18** °F
